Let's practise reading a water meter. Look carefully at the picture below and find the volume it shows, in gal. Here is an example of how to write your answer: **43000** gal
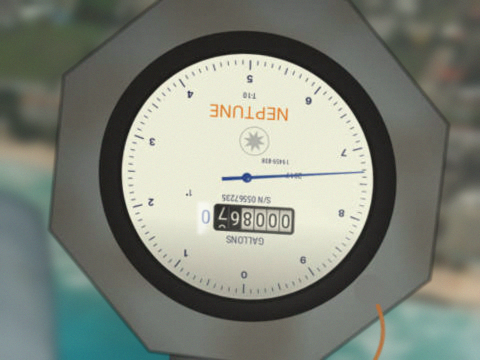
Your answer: **8667.3** gal
